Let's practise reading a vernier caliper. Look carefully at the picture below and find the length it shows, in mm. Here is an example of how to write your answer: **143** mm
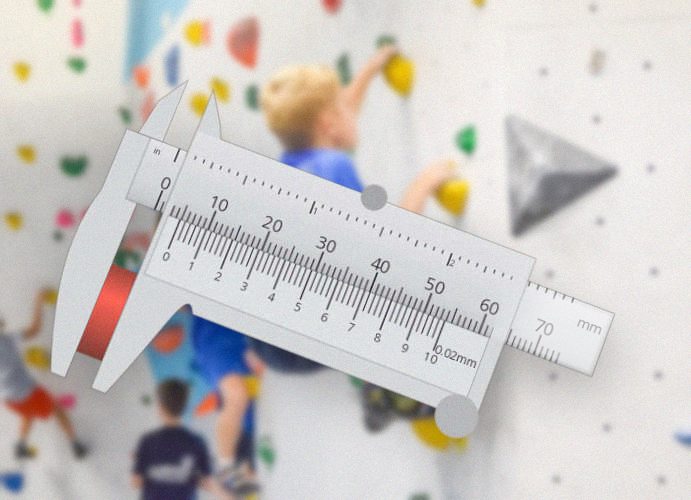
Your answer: **4.8** mm
